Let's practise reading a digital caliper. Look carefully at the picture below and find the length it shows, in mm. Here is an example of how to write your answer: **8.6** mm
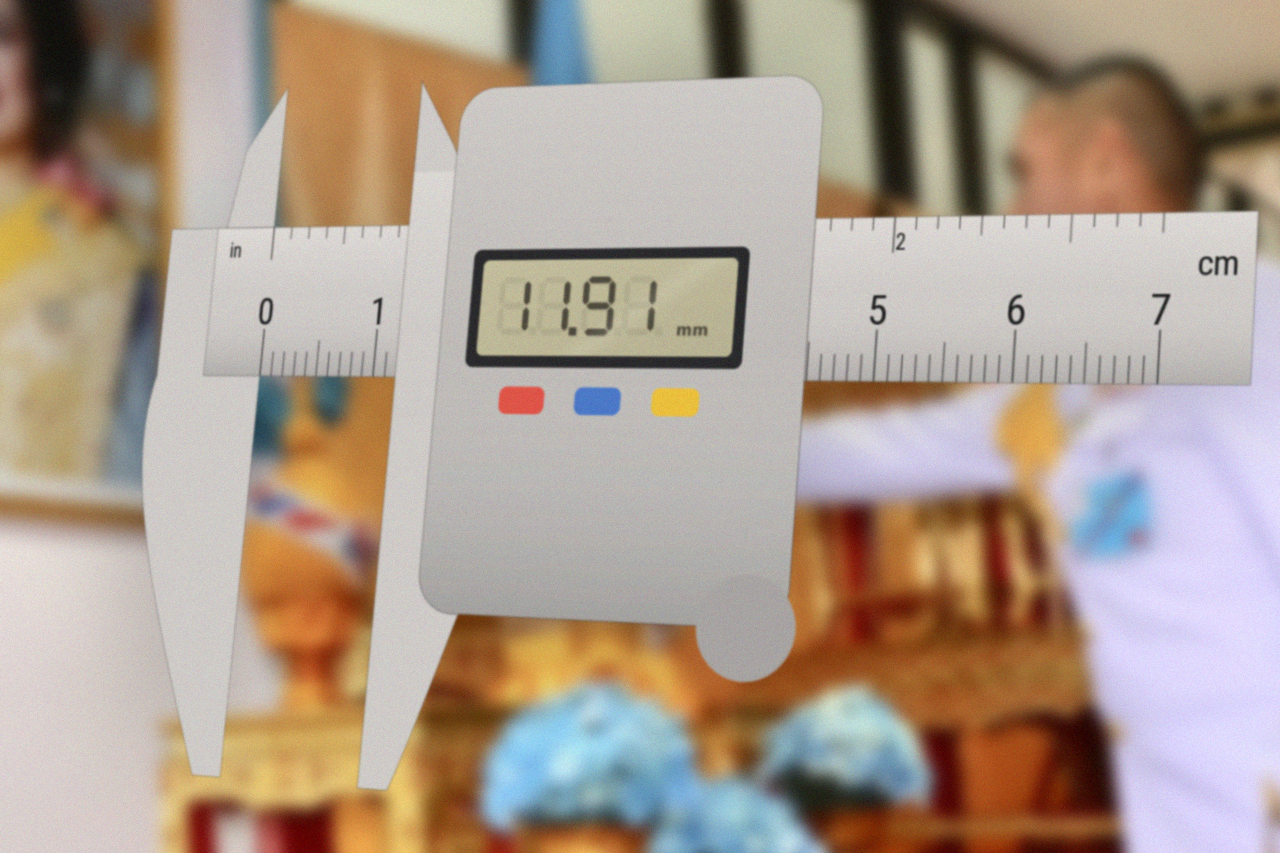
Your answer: **11.91** mm
